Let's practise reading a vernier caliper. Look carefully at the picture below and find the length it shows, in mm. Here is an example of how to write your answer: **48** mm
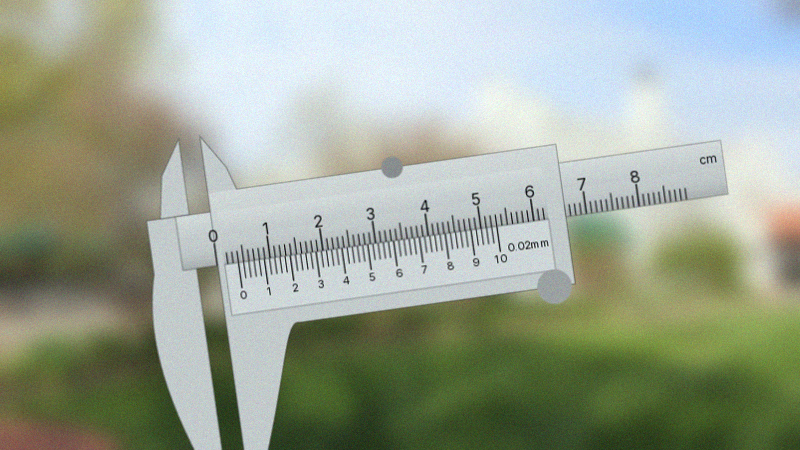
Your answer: **4.0** mm
